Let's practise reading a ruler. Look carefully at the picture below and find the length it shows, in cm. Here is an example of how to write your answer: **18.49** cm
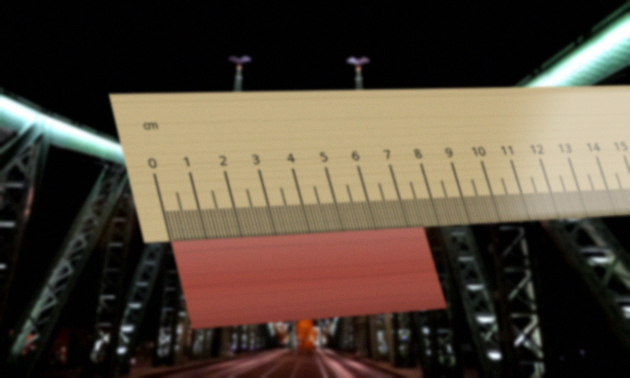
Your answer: **7.5** cm
